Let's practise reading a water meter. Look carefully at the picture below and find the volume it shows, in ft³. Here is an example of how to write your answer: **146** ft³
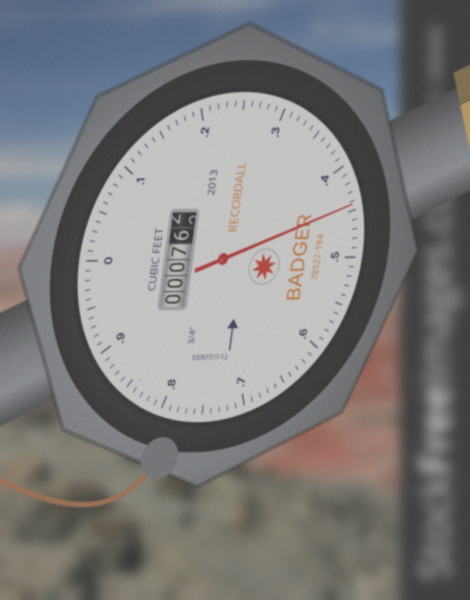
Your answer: **762.44** ft³
